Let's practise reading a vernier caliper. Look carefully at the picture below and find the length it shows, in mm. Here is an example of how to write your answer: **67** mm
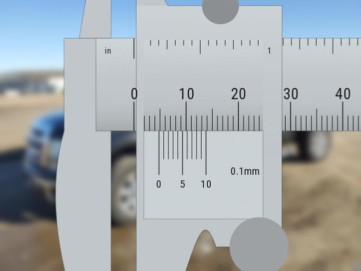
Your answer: **4.8** mm
